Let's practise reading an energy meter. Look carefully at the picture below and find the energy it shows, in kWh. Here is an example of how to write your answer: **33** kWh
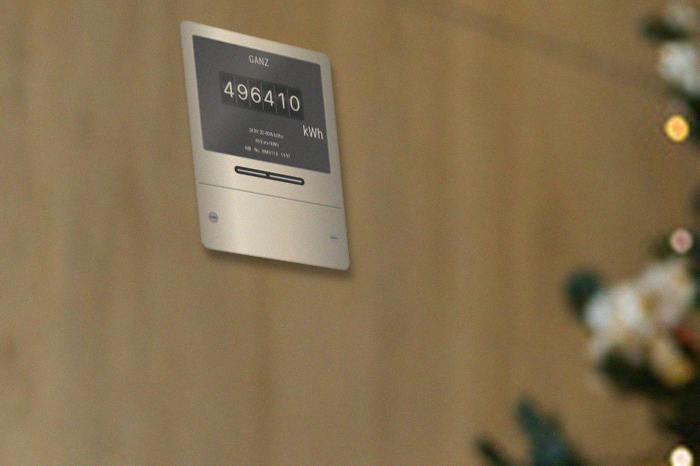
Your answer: **496410** kWh
